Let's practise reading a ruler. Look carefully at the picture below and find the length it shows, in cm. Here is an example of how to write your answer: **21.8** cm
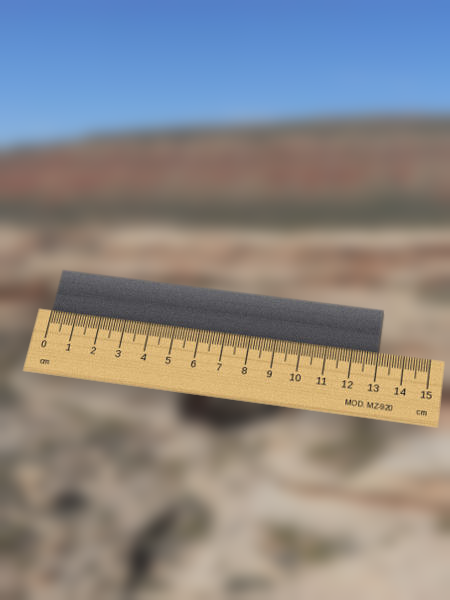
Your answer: **13** cm
